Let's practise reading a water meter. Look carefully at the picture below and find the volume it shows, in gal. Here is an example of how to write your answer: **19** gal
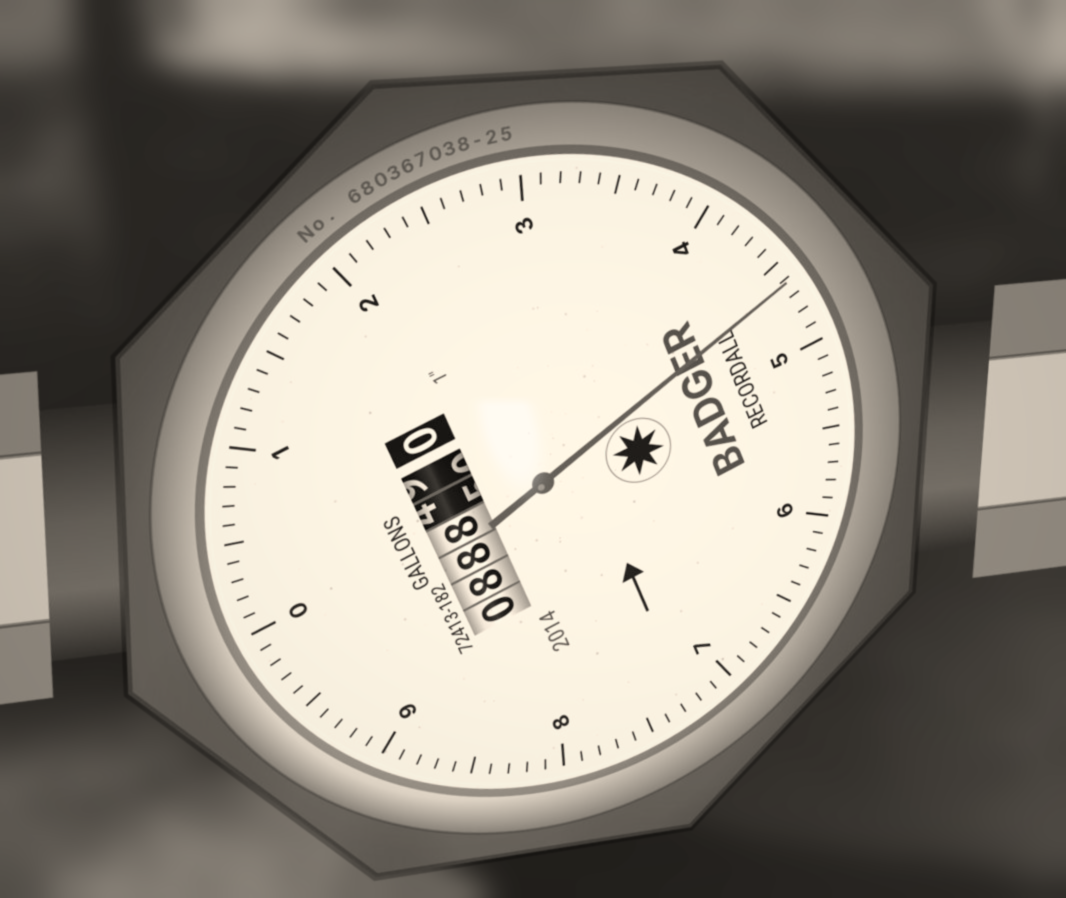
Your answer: **888494.6** gal
